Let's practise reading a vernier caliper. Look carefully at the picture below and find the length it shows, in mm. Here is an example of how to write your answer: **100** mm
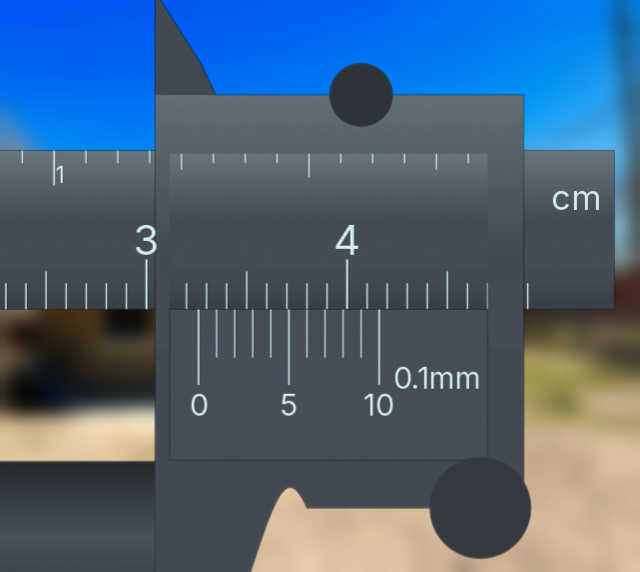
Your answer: **32.6** mm
